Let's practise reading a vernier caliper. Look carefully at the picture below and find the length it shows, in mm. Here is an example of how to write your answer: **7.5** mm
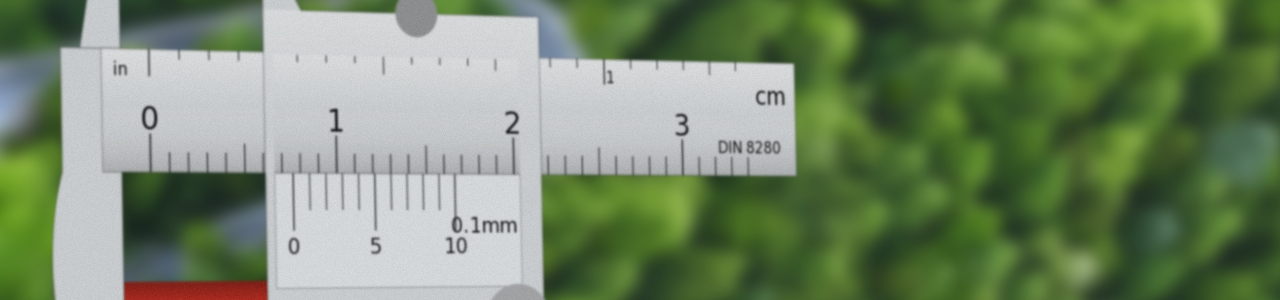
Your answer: **7.6** mm
